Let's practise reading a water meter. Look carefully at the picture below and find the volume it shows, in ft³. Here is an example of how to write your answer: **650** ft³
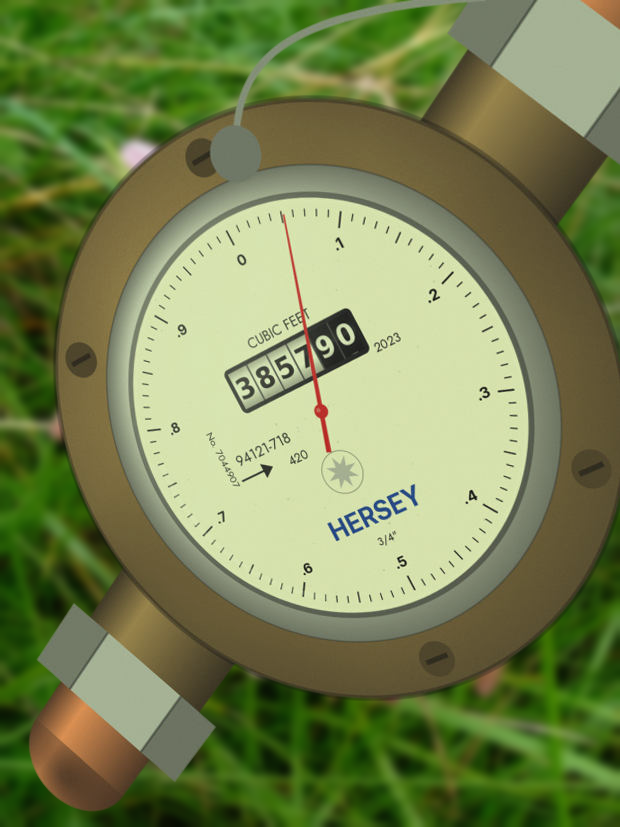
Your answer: **385790.05** ft³
